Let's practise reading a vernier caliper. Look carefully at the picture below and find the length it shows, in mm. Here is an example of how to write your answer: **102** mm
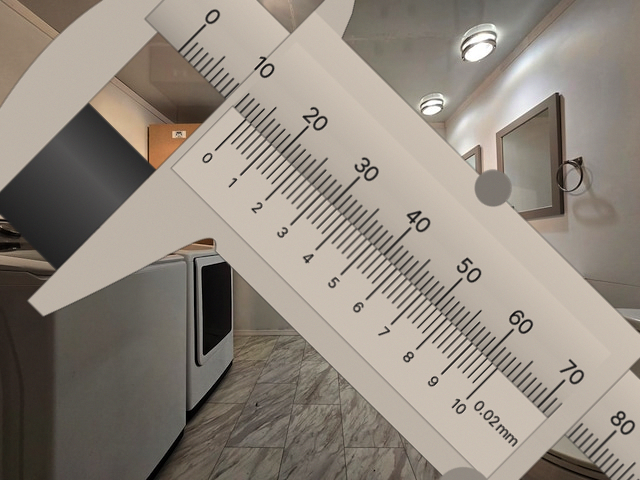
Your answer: **13.2** mm
